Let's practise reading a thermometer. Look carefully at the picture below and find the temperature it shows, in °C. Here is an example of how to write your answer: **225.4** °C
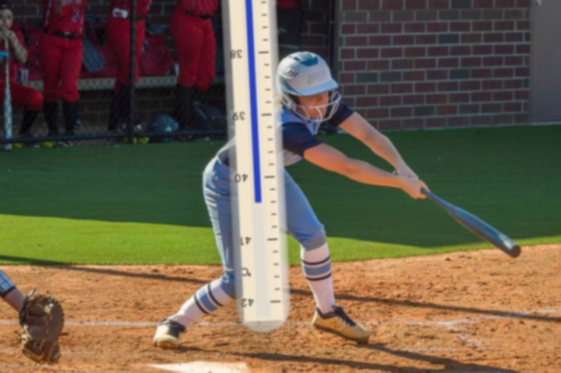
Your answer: **40.4** °C
